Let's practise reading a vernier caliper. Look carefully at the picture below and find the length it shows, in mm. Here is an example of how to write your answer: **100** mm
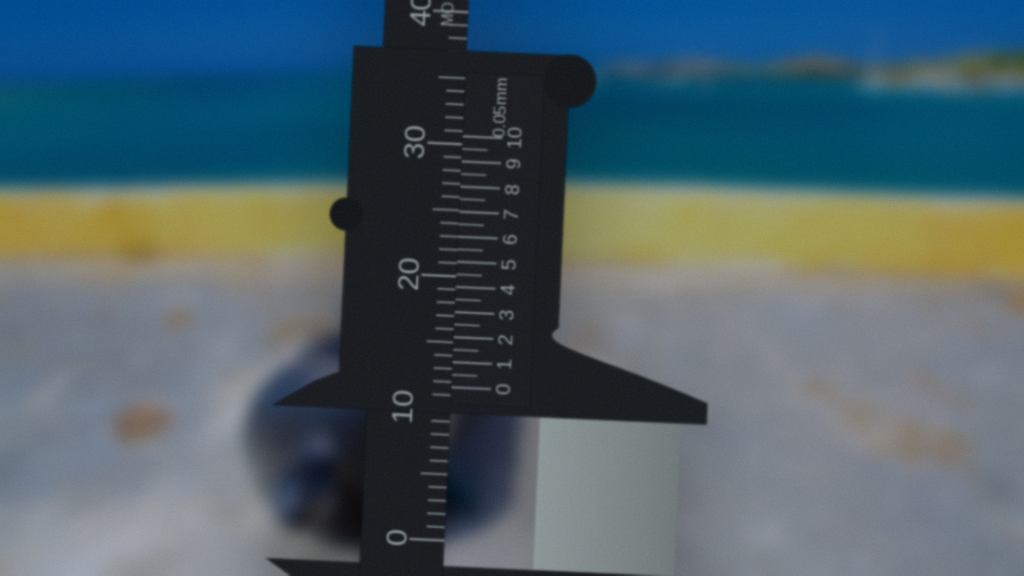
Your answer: **11.6** mm
